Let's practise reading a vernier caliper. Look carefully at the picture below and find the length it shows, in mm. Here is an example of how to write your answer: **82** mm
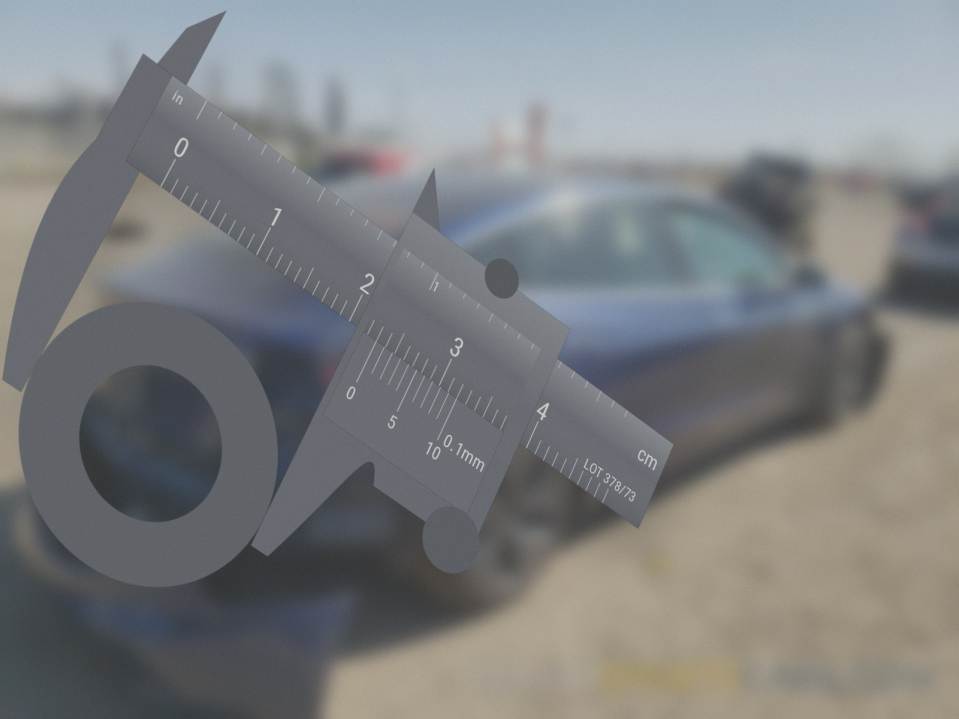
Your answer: **23.0** mm
